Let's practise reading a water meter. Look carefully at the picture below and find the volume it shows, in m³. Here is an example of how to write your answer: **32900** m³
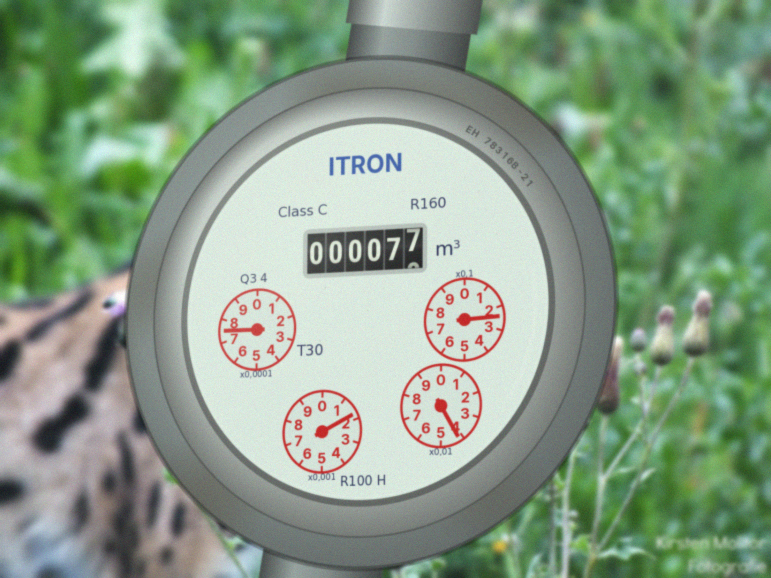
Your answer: **77.2417** m³
